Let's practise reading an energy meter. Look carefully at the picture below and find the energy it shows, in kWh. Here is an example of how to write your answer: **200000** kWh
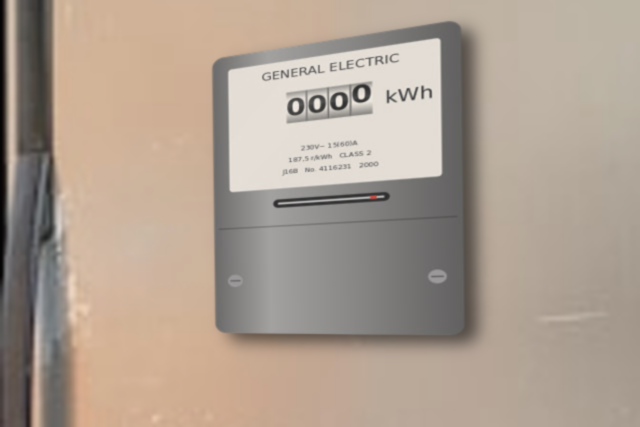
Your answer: **0** kWh
